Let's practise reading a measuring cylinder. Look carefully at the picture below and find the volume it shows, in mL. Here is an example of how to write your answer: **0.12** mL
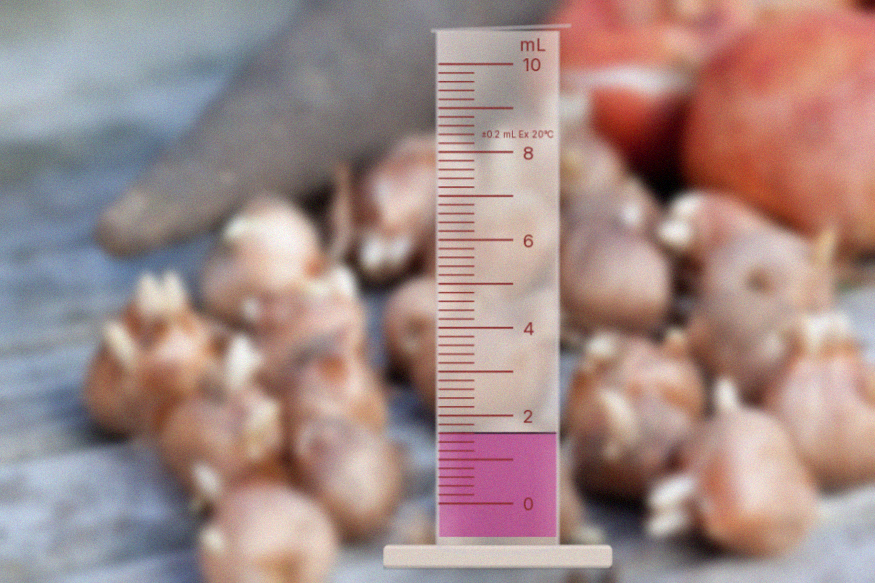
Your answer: **1.6** mL
